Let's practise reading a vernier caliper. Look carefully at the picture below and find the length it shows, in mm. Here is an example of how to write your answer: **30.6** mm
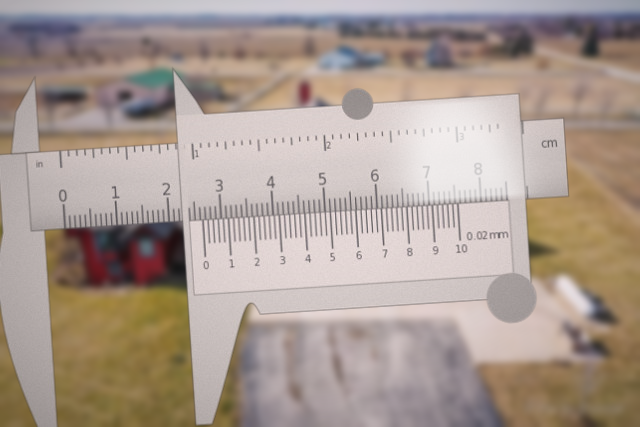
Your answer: **26.5** mm
